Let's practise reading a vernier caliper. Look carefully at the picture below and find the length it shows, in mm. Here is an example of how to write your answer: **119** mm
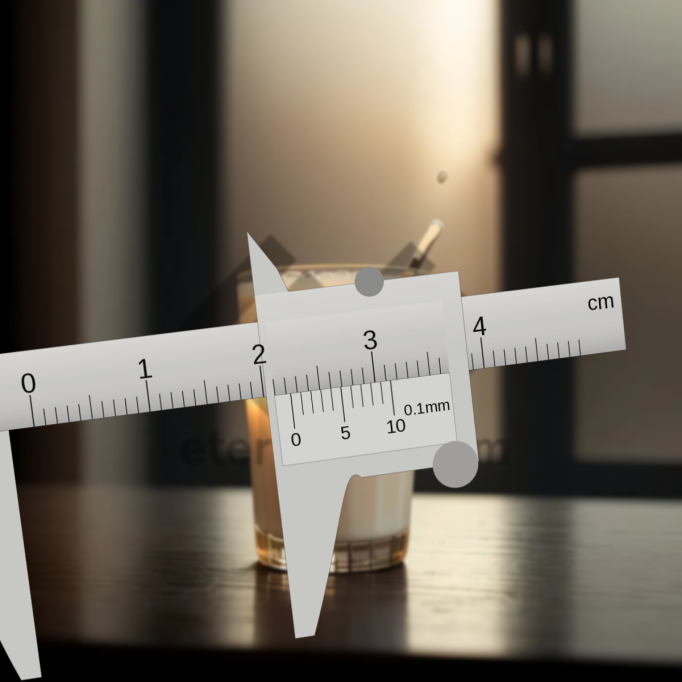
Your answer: **22.4** mm
